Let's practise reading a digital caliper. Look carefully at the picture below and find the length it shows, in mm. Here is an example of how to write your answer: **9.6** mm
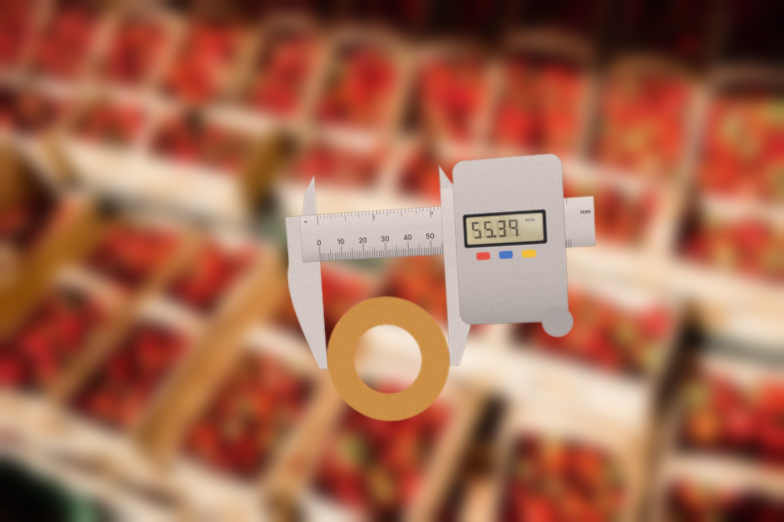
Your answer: **55.39** mm
